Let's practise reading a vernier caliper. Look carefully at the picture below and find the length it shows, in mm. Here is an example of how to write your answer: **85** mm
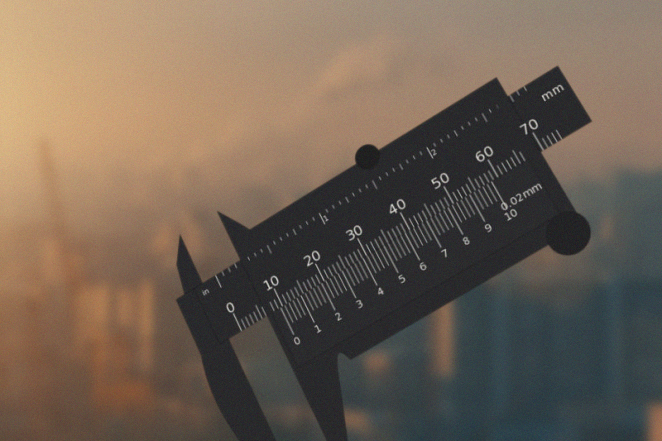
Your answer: **9.5** mm
